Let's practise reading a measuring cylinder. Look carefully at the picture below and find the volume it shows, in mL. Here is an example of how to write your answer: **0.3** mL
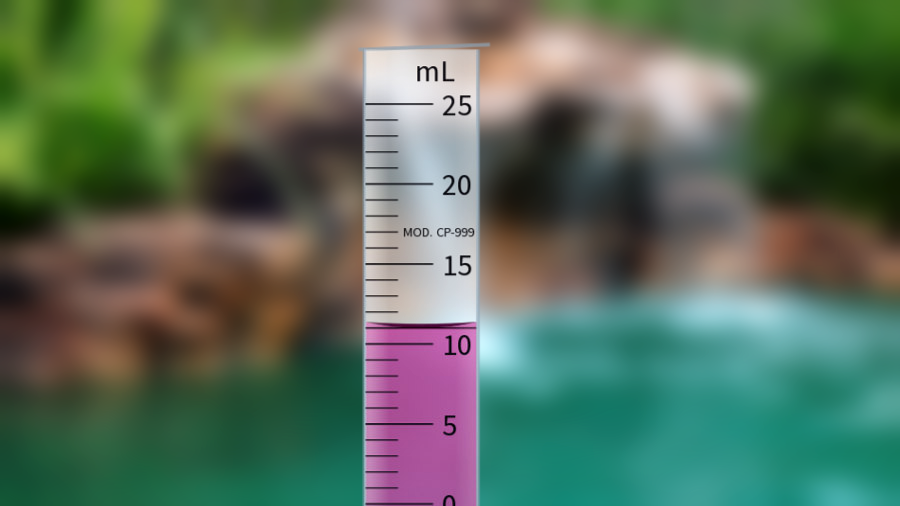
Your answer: **11** mL
